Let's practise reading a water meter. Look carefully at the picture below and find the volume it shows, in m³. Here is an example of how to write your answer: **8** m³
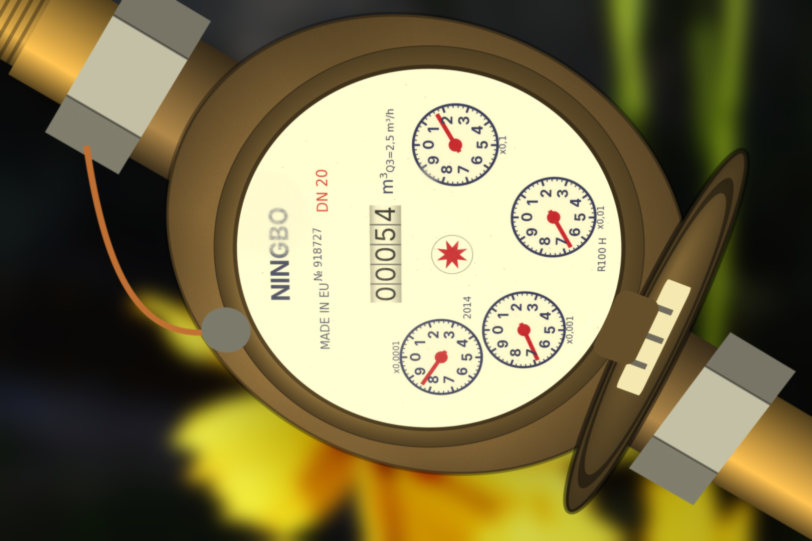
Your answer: **54.1668** m³
